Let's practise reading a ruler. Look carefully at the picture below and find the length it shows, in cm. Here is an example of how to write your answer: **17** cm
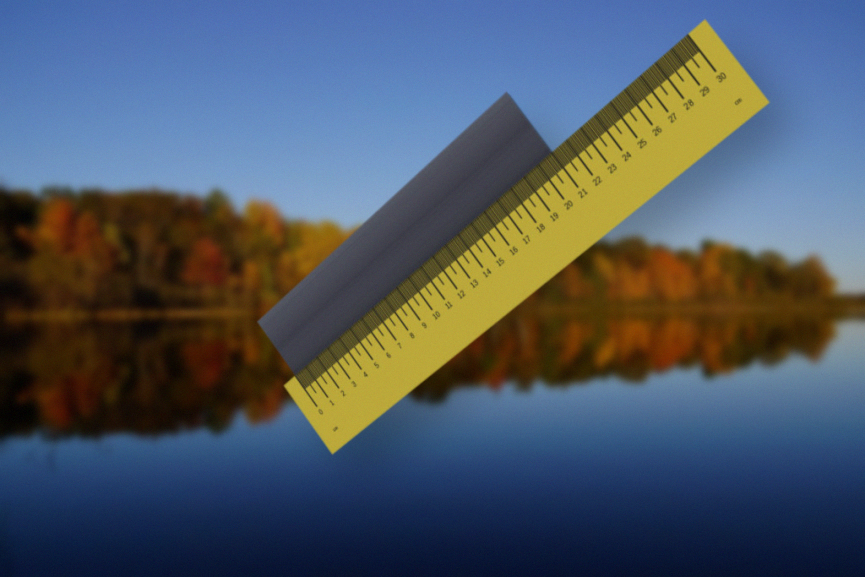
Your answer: **21** cm
